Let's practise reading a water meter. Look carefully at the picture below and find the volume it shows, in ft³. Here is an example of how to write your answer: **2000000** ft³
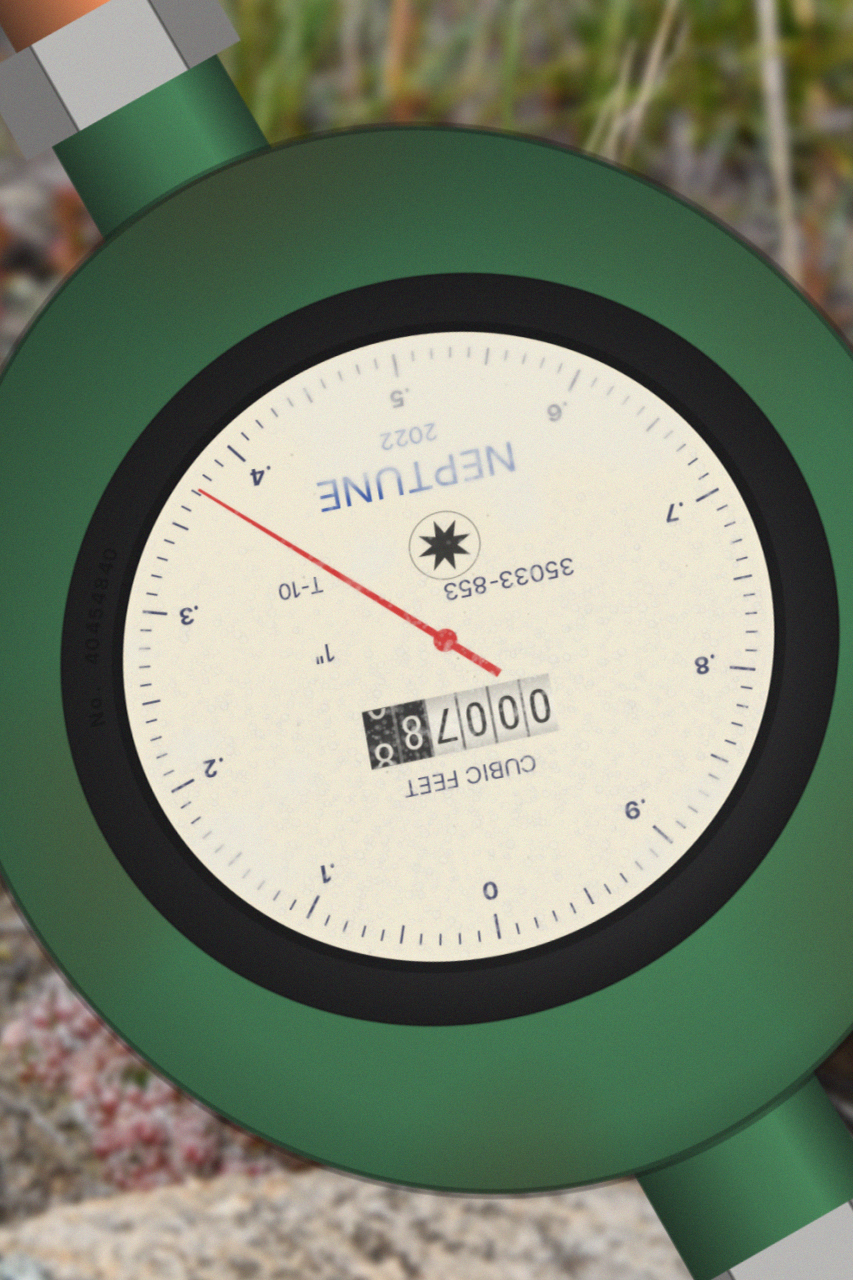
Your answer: **788.37** ft³
